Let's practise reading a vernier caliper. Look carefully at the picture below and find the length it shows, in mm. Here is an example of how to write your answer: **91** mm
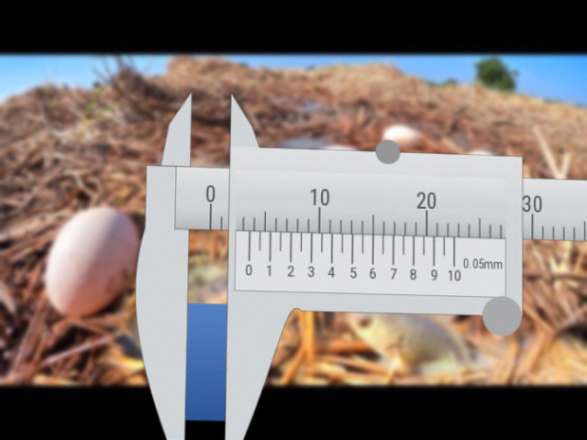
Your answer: **3.6** mm
